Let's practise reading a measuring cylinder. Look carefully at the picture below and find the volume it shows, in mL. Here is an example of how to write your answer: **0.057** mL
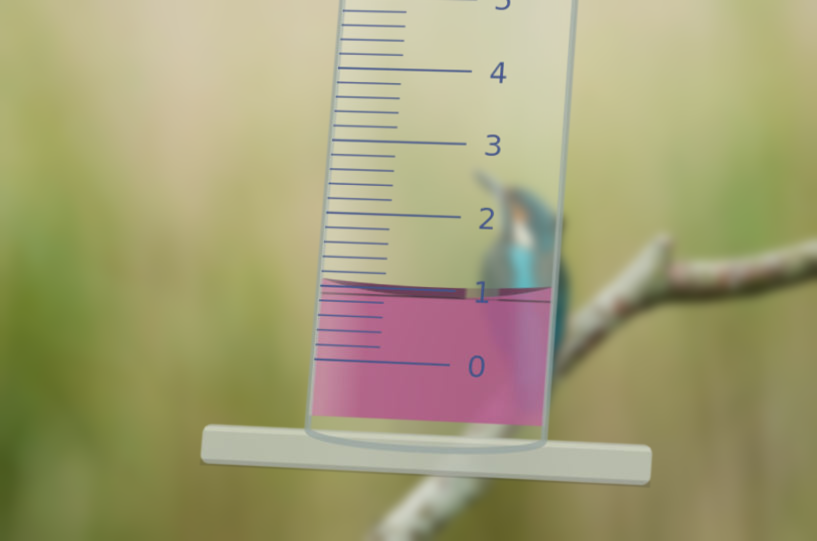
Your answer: **0.9** mL
